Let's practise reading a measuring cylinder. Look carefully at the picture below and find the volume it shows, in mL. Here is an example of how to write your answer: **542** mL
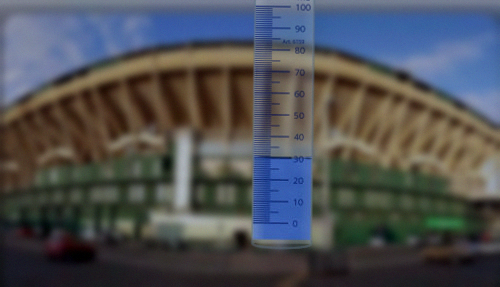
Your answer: **30** mL
